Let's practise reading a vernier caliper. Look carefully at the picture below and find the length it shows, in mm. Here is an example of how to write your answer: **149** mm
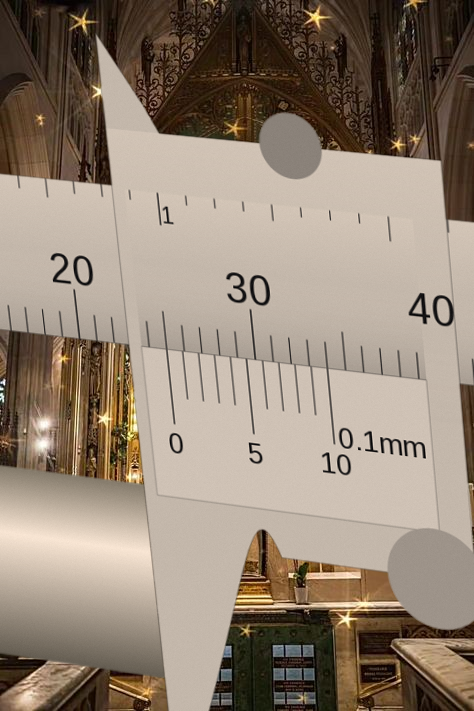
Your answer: **25.0** mm
